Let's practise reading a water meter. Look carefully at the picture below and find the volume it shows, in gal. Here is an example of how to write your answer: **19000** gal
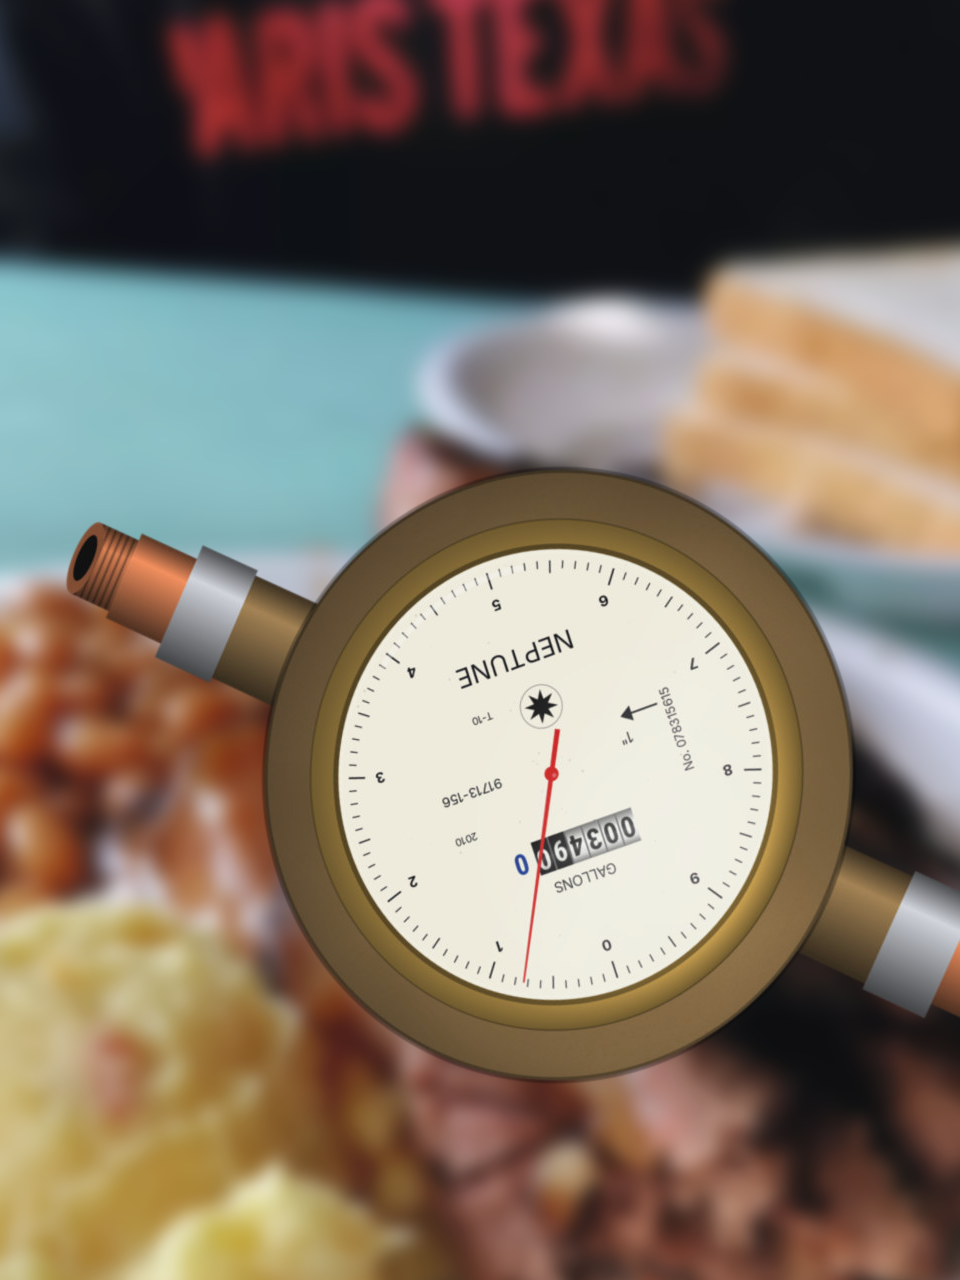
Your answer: **34900.7** gal
